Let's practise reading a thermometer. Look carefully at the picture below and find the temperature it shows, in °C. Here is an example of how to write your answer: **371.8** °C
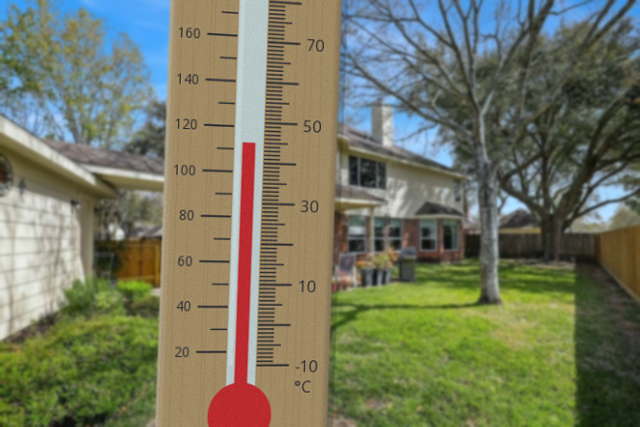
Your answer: **45** °C
